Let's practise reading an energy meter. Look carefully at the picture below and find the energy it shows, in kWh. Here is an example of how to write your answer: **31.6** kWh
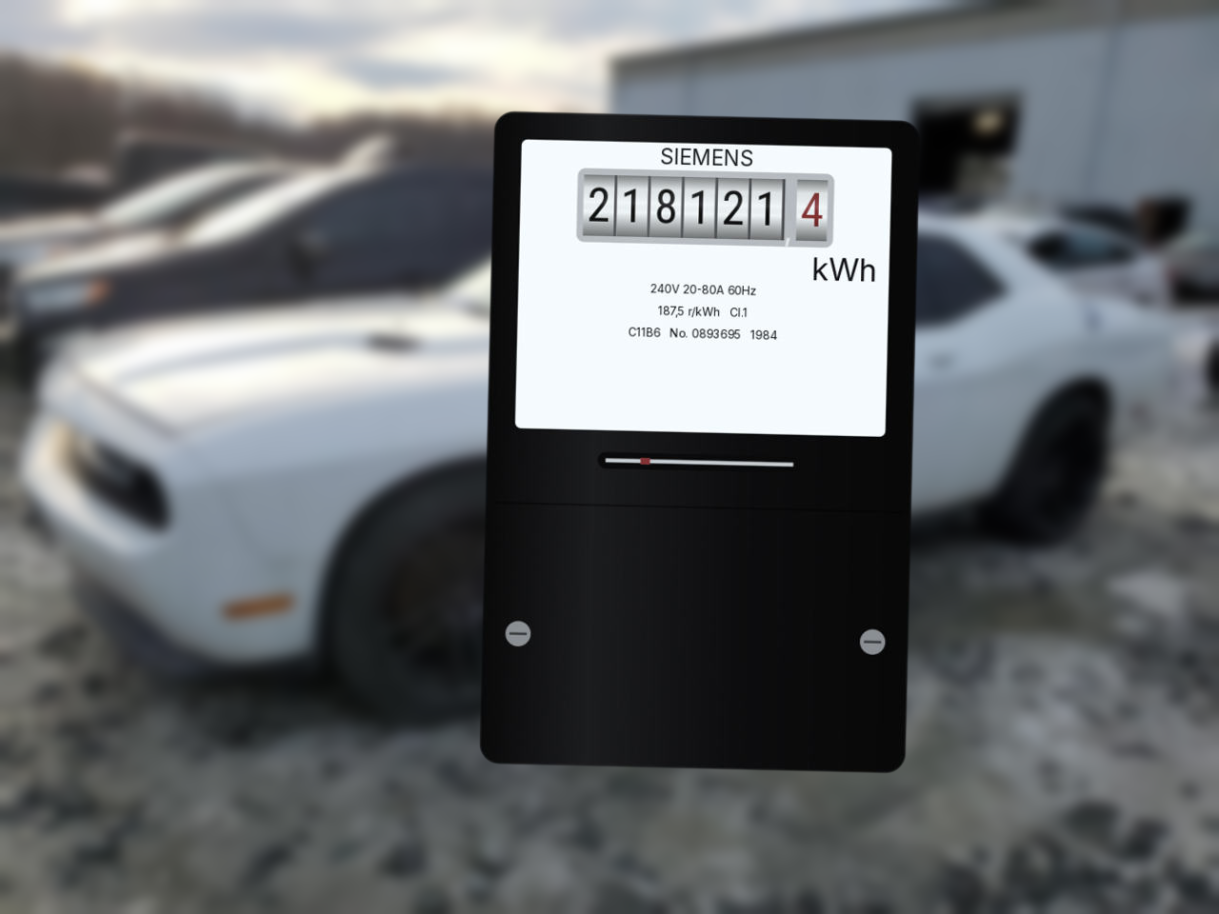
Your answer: **218121.4** kWh
